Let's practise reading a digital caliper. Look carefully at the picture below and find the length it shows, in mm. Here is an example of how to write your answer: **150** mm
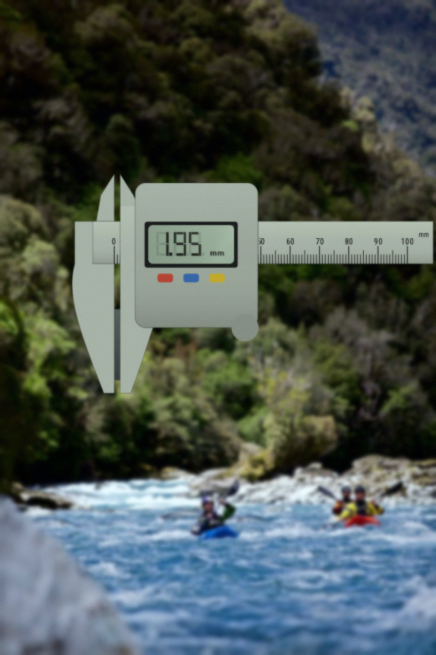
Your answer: **1.95** mm
